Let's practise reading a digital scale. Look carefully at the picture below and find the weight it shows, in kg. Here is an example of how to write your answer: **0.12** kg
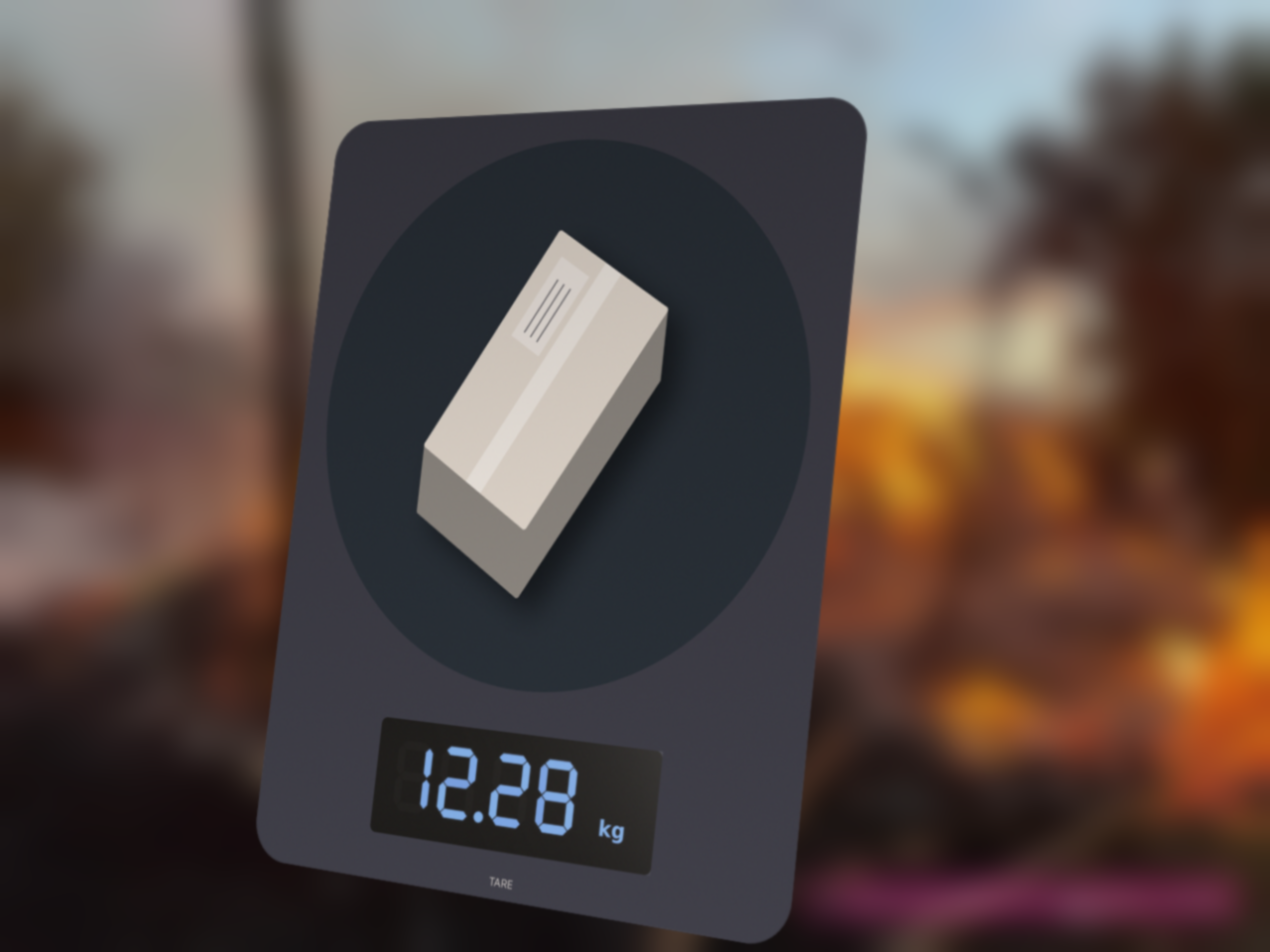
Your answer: **12.28** kg
